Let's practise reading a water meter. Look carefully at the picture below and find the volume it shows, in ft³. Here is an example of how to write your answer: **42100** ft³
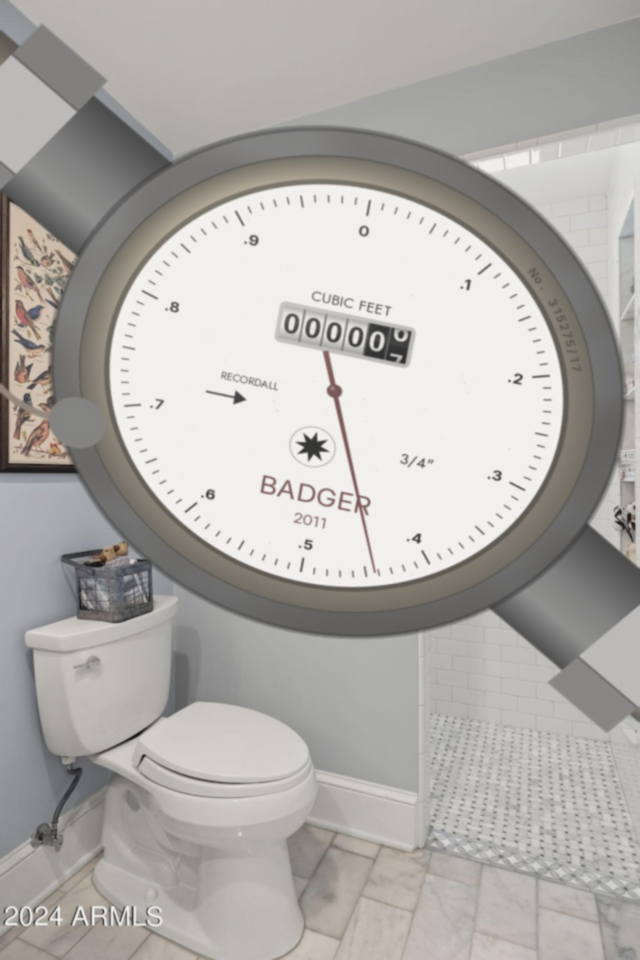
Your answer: **6.44** ft³
